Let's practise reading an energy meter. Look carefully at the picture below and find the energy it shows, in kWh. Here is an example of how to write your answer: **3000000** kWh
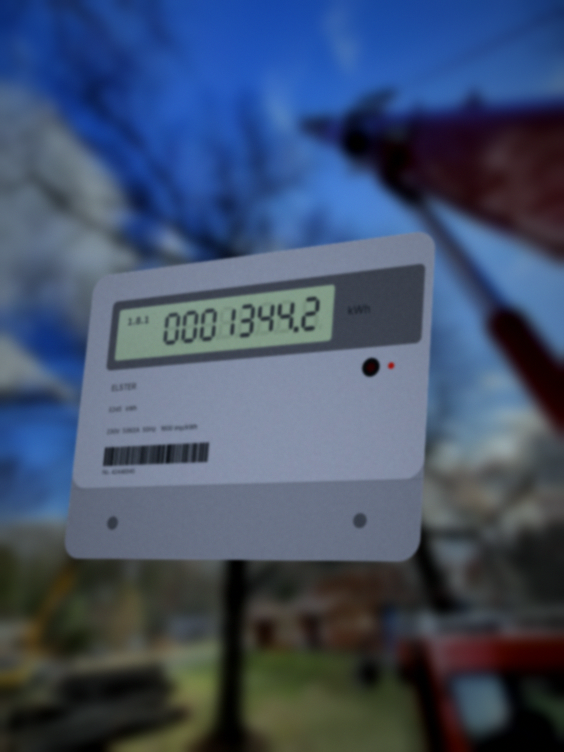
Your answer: **1344.2** kWh
